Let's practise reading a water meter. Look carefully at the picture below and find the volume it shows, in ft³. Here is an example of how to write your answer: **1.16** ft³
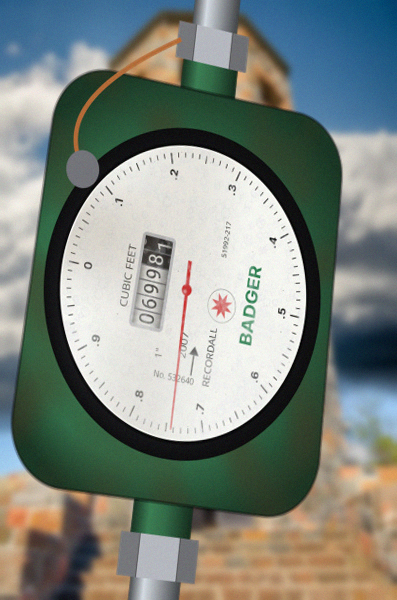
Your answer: **69980.74** ft³
